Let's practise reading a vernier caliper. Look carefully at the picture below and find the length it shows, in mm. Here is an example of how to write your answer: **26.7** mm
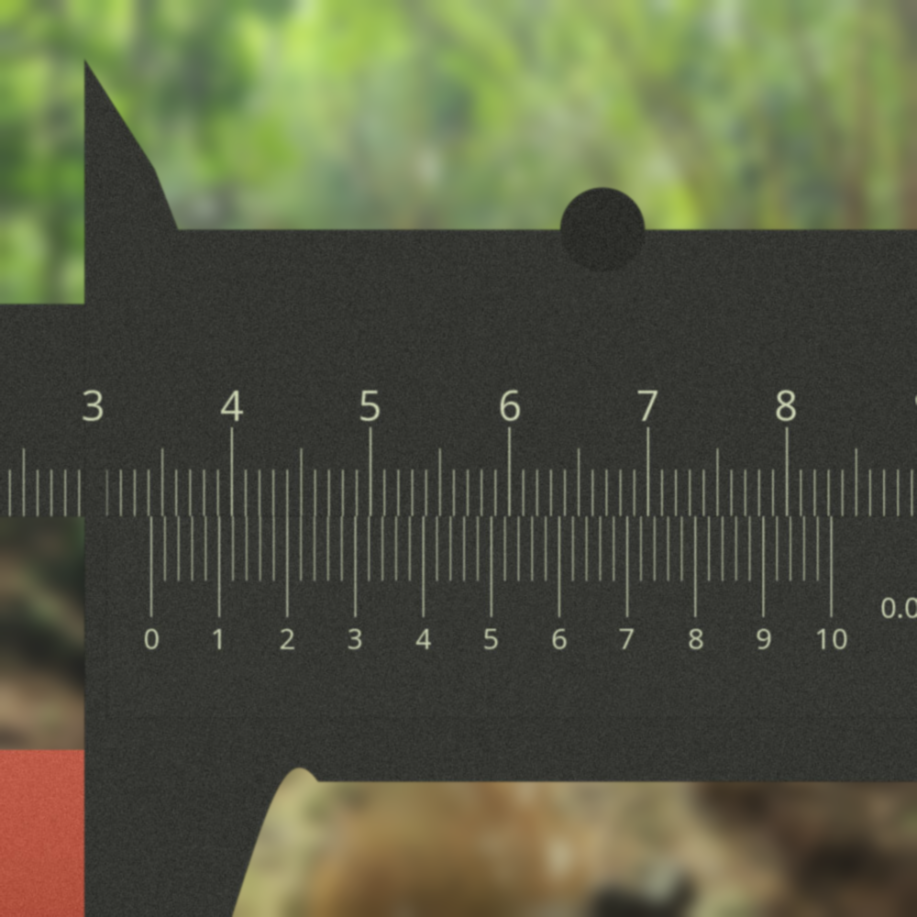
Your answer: **34.2** mm
